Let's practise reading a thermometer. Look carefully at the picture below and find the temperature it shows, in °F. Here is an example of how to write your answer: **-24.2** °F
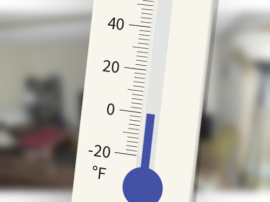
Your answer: **0** °F
